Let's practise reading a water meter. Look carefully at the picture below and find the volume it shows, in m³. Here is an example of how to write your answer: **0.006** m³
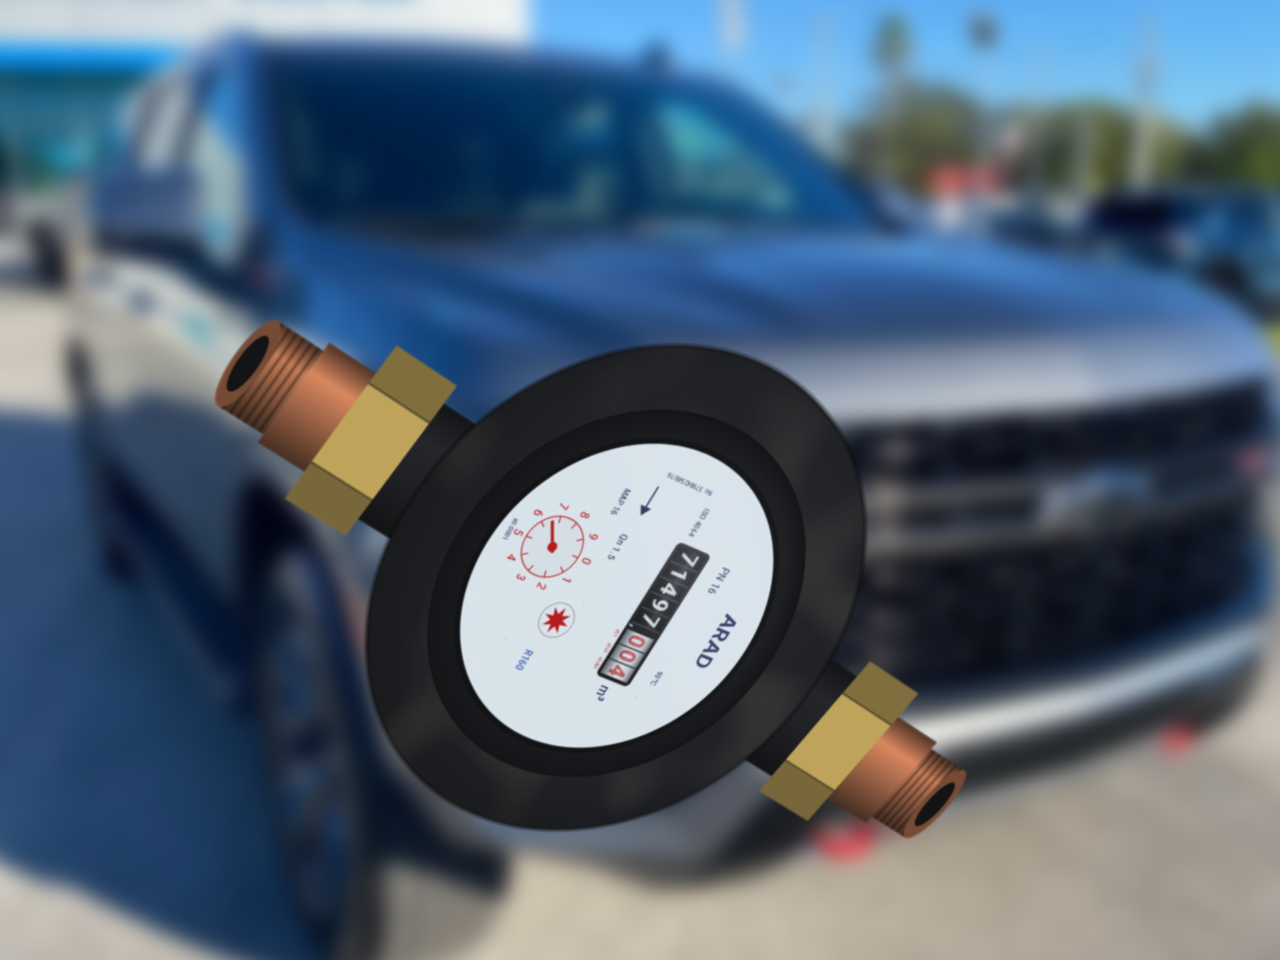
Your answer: **71497.0046** m³
